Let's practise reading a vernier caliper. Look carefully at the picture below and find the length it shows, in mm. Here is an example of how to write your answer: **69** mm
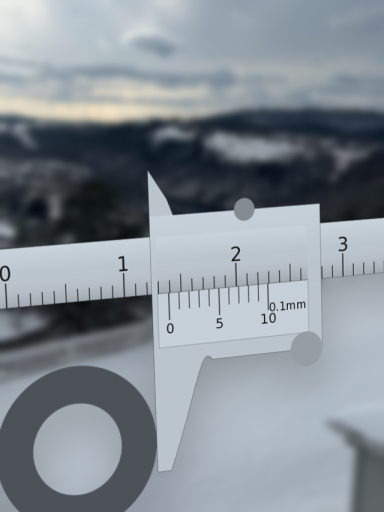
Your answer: **13.9** mm
